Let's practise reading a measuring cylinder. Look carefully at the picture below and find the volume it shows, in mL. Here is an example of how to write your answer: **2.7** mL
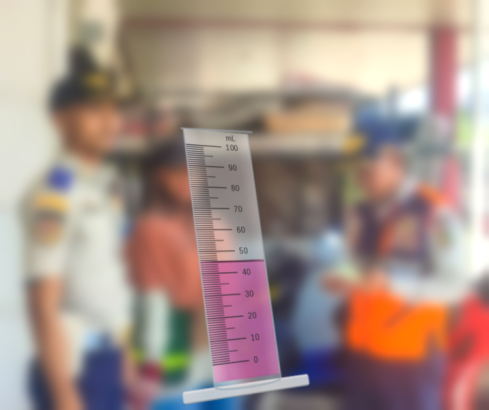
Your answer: **45** mL
